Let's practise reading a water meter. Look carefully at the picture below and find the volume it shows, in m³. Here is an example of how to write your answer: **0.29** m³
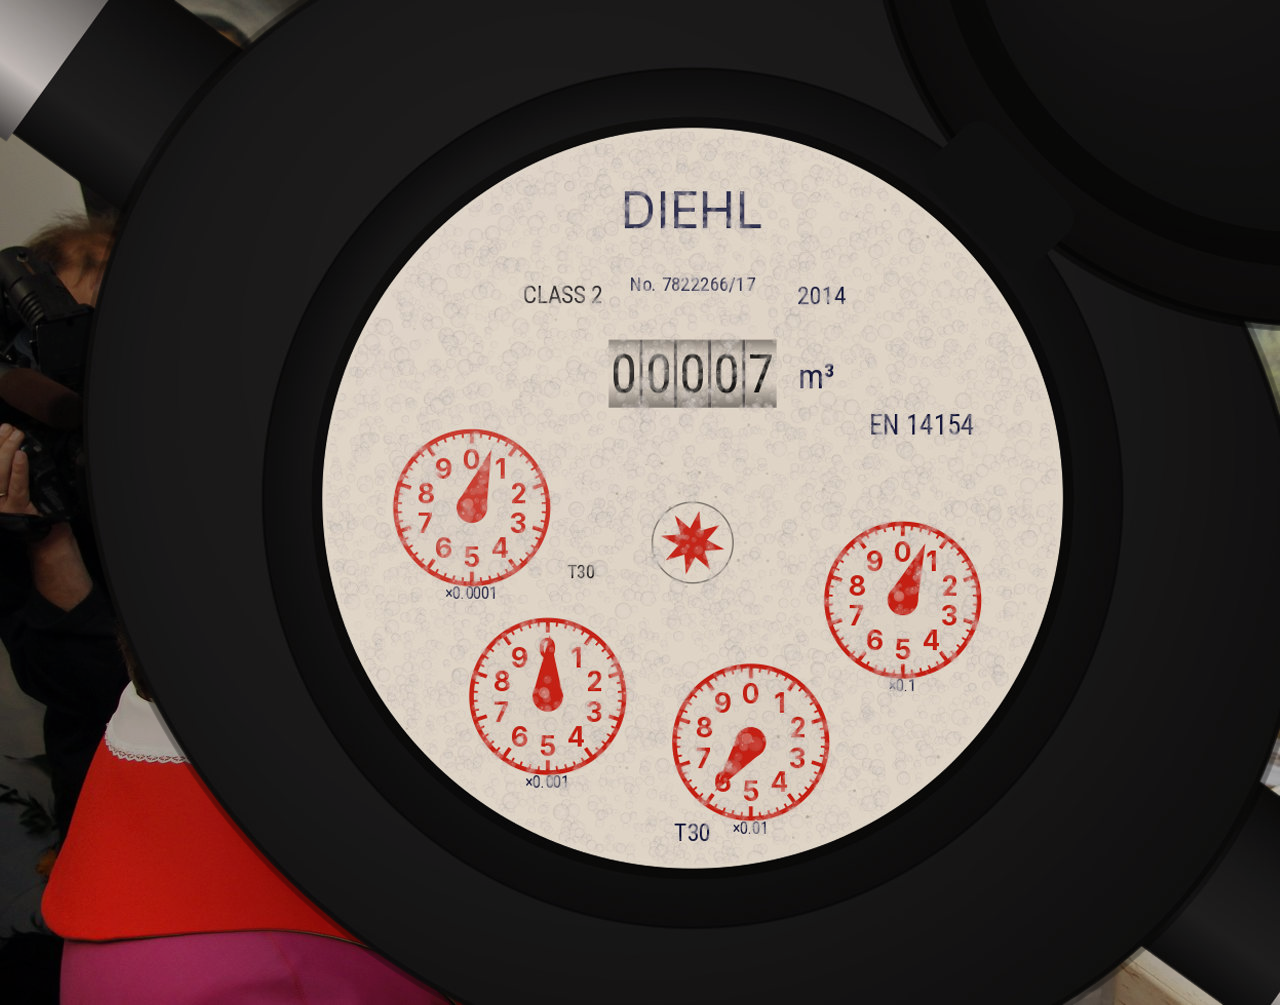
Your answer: **7.0600** m³
